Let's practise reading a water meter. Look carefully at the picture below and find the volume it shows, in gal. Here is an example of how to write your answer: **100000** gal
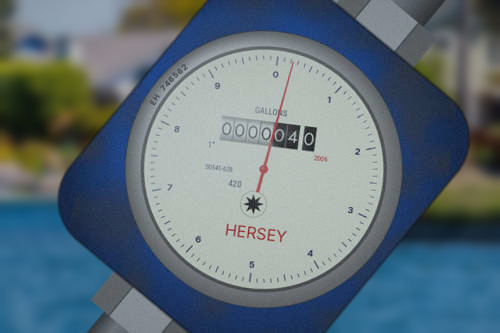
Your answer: **40.2** gal
